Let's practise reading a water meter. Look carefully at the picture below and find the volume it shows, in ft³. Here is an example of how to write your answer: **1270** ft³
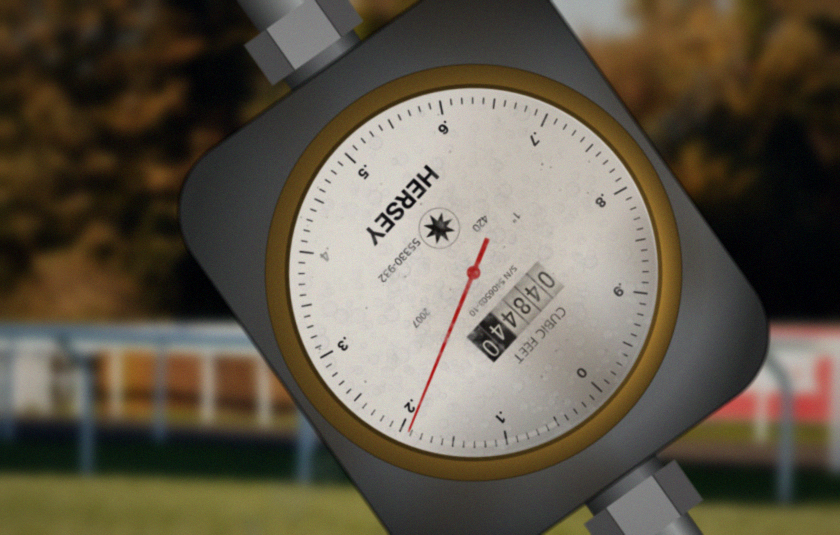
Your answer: **48440.19** ft³
